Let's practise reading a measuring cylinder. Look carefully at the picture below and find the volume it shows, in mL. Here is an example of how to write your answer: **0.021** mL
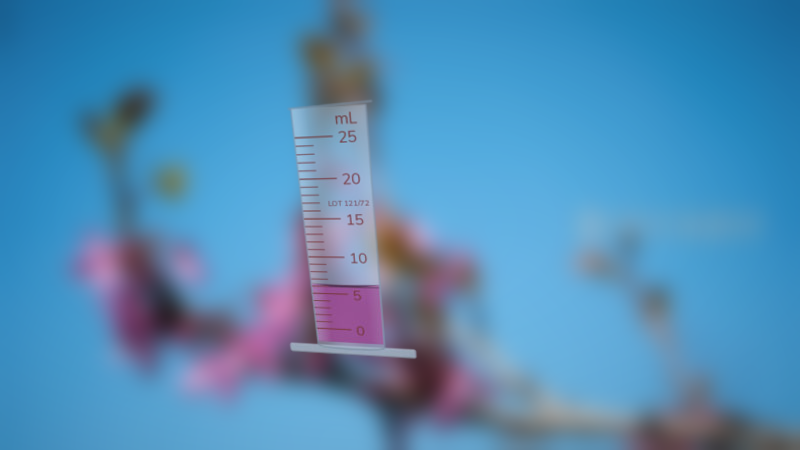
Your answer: **6** mL
